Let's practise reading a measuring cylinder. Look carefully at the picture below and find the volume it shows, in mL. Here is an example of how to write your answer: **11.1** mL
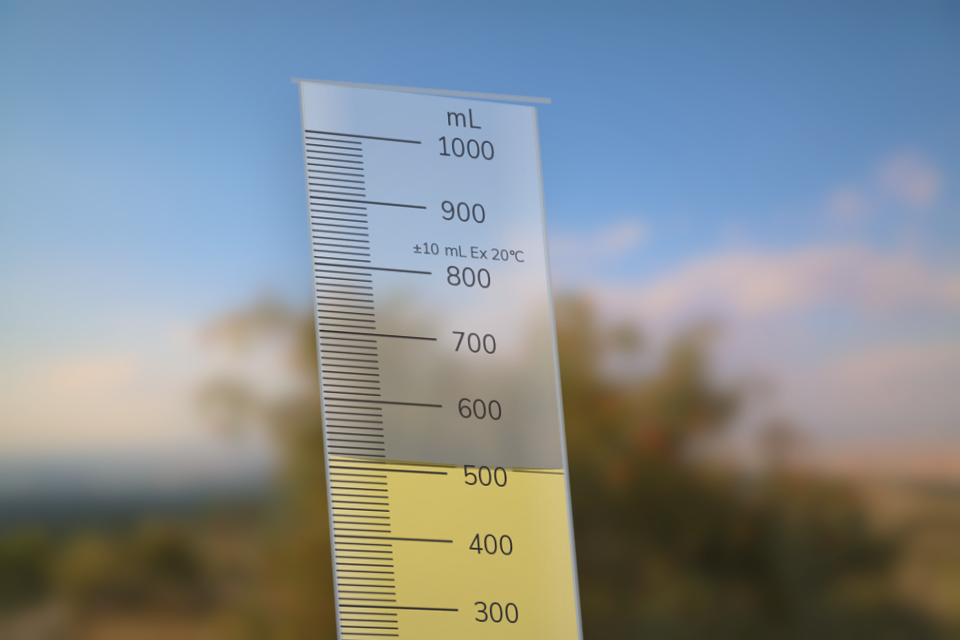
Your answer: **510** mL
